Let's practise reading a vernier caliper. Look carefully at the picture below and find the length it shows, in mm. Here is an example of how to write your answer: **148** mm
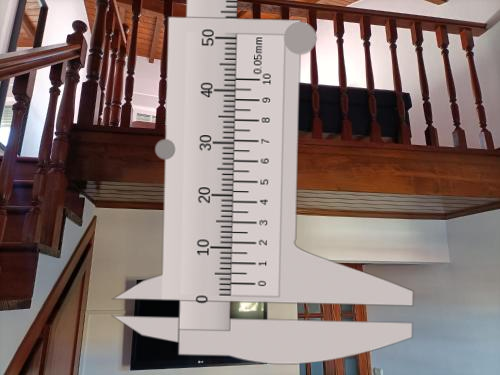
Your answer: **3.2** mm
